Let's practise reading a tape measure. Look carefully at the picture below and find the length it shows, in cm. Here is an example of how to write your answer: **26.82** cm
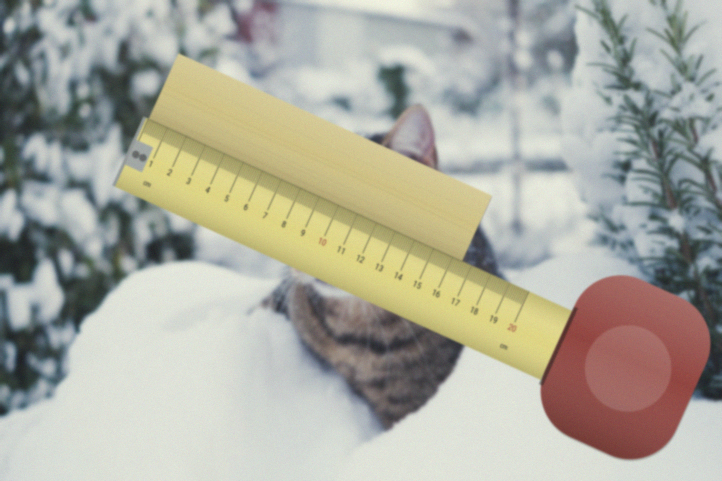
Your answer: **16.5** cm
